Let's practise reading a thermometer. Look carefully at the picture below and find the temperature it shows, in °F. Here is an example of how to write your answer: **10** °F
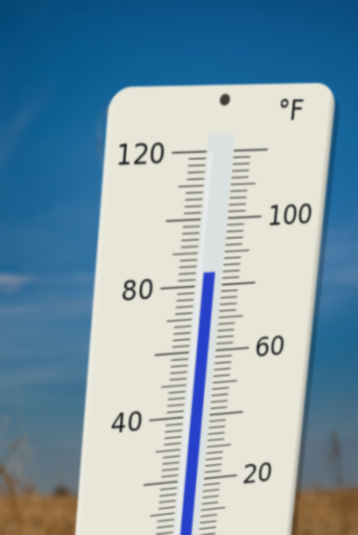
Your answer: **84** °F
